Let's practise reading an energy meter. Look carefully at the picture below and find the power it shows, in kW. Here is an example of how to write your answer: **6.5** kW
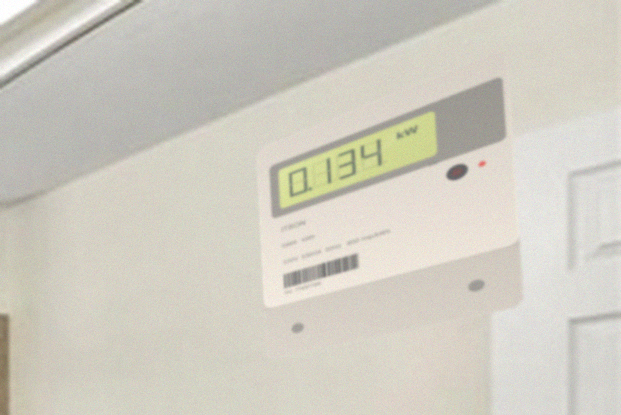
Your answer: **0.134** kW
